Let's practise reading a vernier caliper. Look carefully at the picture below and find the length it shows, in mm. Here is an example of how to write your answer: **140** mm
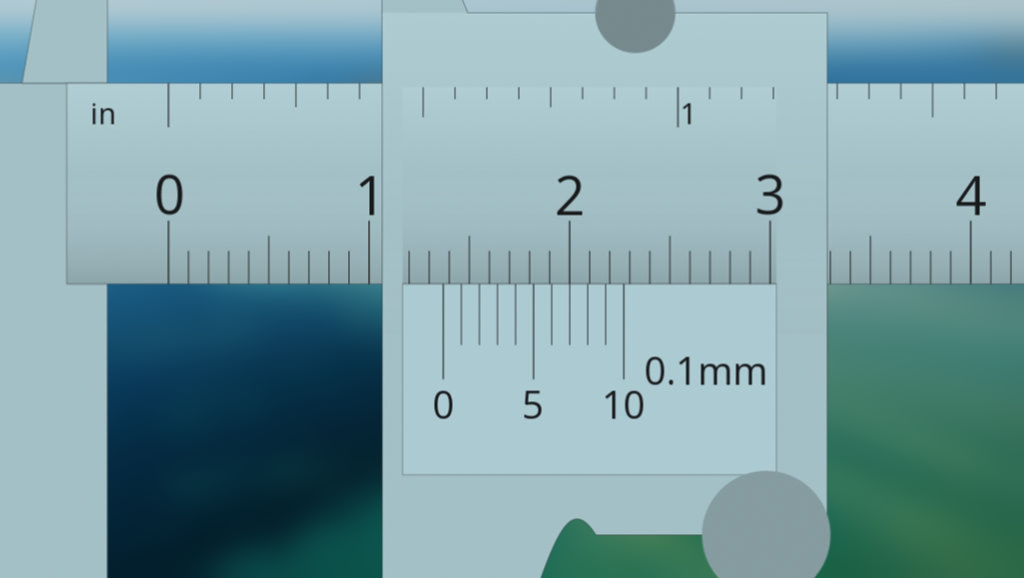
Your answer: **13.7** mm
